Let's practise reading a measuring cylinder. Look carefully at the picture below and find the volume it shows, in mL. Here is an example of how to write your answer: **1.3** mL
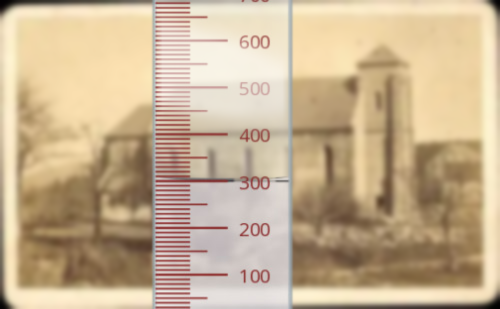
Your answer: **300** mL
